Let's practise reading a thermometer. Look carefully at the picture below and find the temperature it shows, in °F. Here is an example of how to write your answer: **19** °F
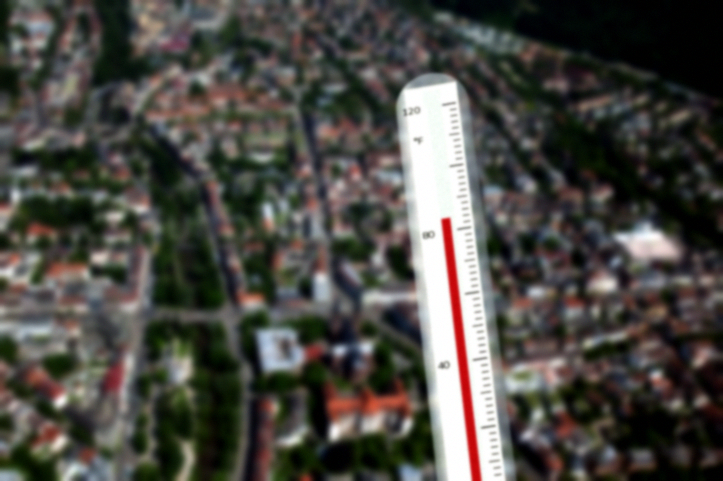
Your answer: **84** °F
